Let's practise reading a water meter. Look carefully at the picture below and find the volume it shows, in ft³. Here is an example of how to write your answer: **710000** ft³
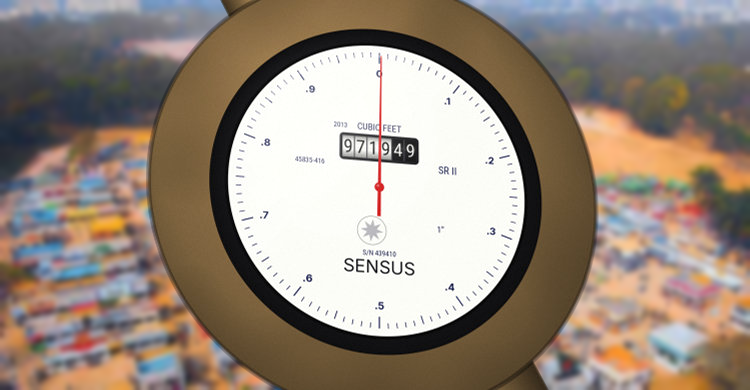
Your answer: **971949.00** ft³
